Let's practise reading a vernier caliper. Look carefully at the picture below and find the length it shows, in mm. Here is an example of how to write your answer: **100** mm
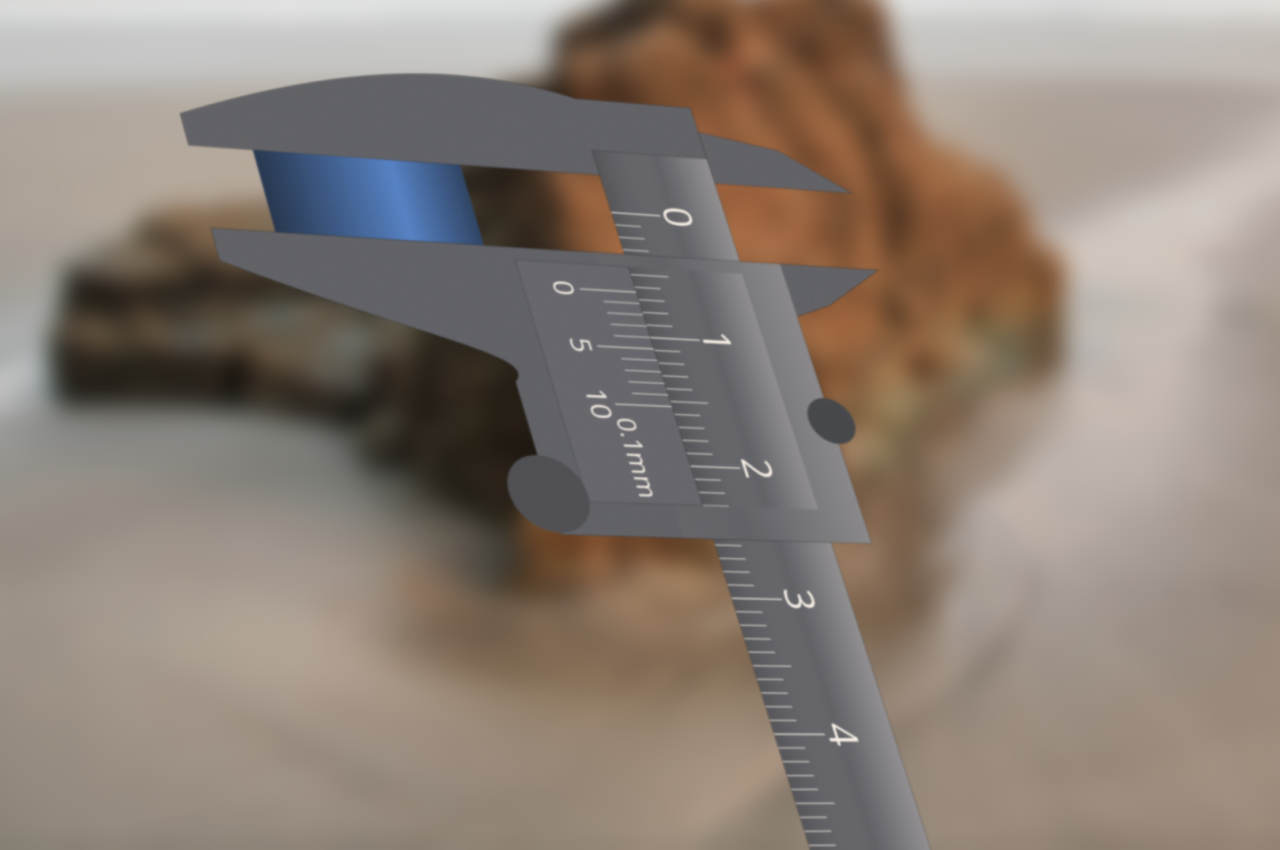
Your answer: **6.4** mm
